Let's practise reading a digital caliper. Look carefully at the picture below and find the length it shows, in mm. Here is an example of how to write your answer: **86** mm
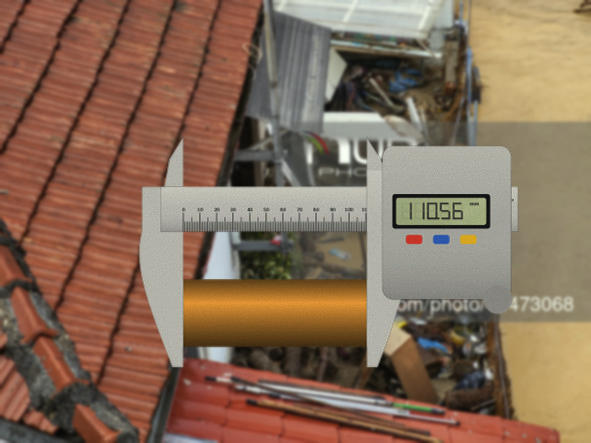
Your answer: **110.56** mm
